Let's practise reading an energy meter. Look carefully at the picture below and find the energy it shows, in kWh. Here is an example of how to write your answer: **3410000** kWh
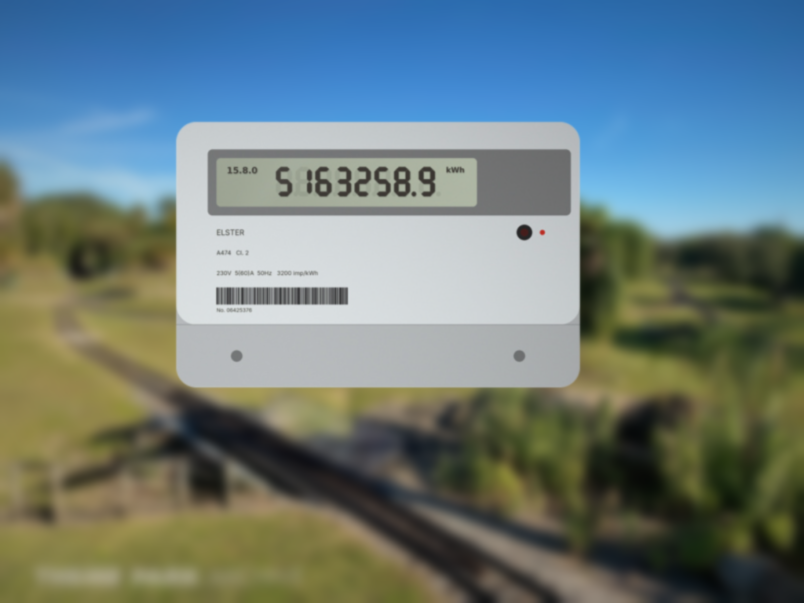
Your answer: **5163258.9** kWh
